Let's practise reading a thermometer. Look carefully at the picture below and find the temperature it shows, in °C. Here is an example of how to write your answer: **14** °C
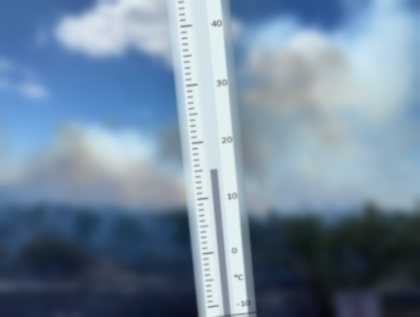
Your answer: **15** °C
